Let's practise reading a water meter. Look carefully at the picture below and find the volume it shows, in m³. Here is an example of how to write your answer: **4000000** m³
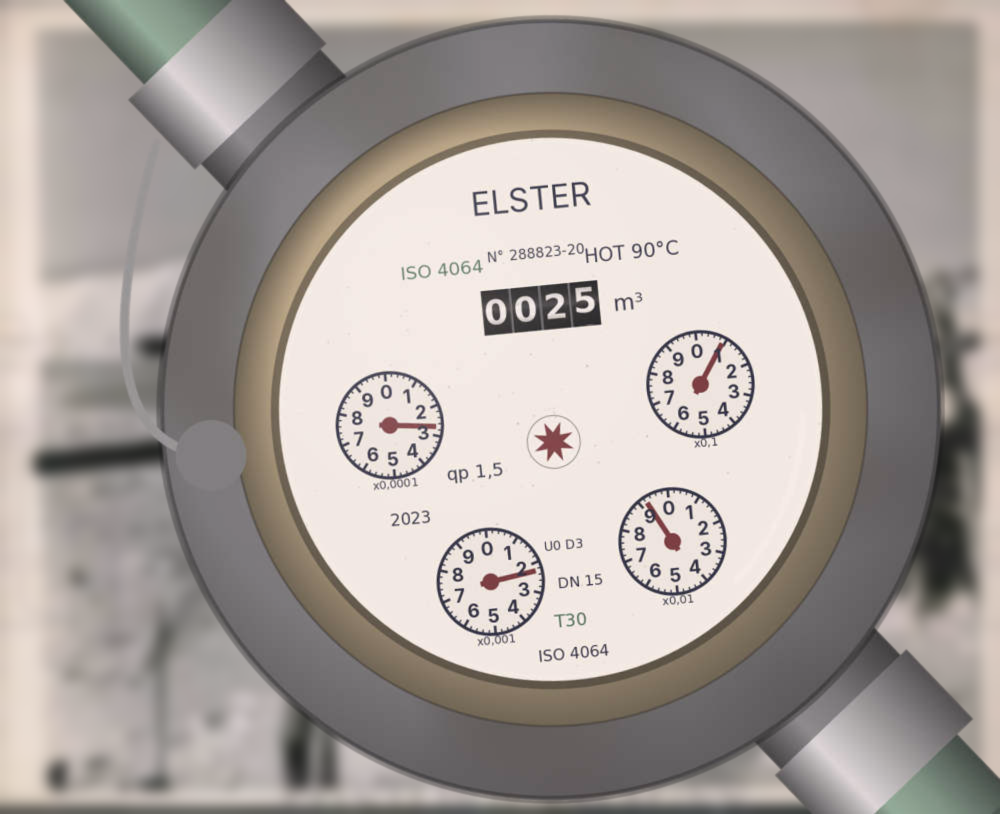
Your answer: **25.0922** m³
